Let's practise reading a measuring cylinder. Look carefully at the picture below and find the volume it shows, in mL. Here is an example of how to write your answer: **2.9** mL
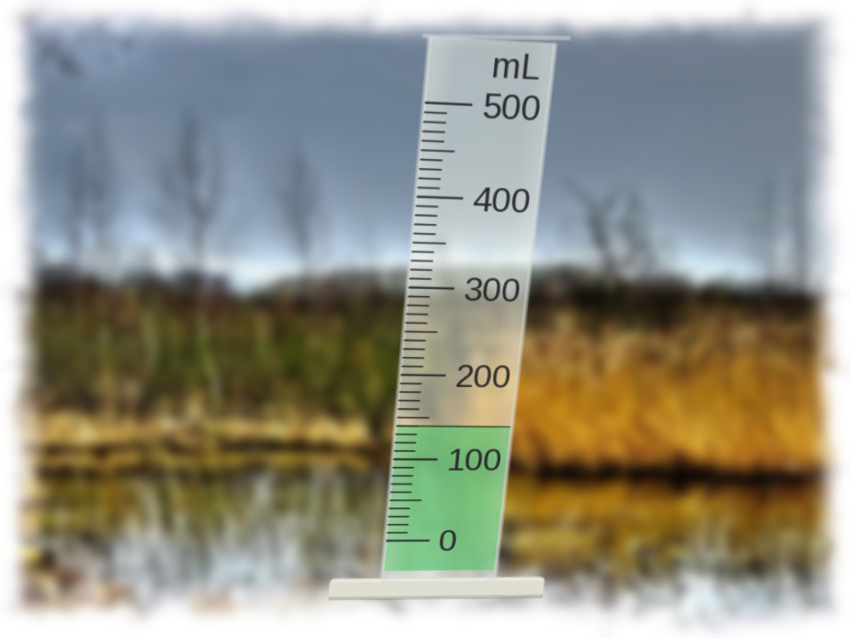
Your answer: **140** mL
